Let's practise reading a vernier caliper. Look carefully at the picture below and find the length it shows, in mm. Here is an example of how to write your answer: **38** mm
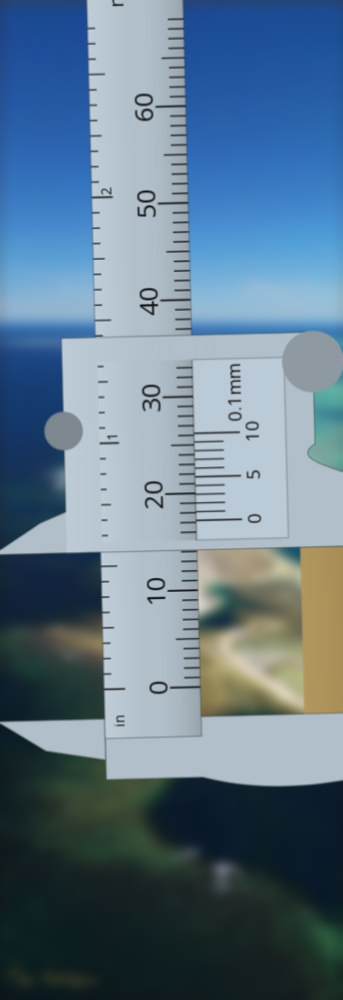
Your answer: **17.2** mm
